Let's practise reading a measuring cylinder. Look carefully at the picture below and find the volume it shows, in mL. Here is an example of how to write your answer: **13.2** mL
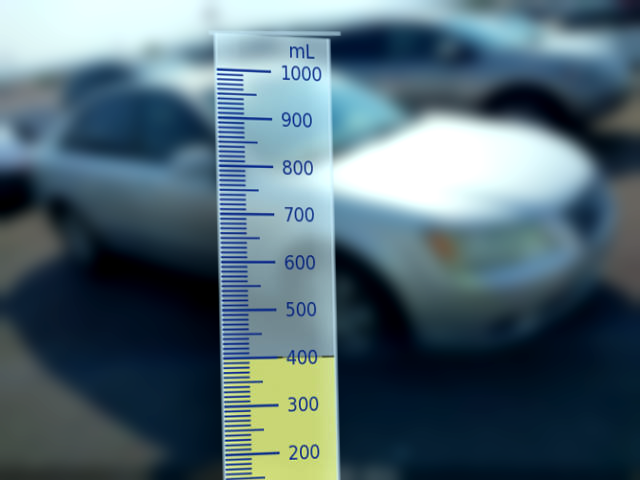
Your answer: **400** mL
